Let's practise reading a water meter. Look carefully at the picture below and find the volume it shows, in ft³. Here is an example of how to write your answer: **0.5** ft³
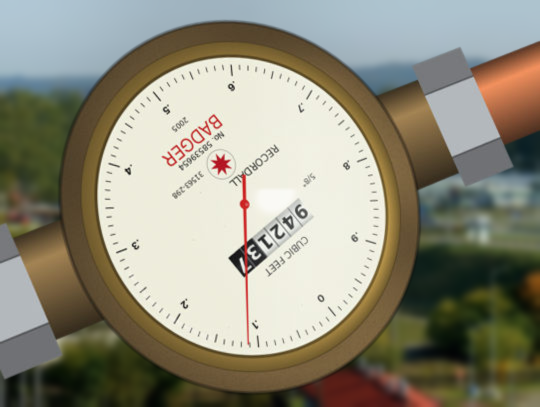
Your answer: **942137.11** ft³
